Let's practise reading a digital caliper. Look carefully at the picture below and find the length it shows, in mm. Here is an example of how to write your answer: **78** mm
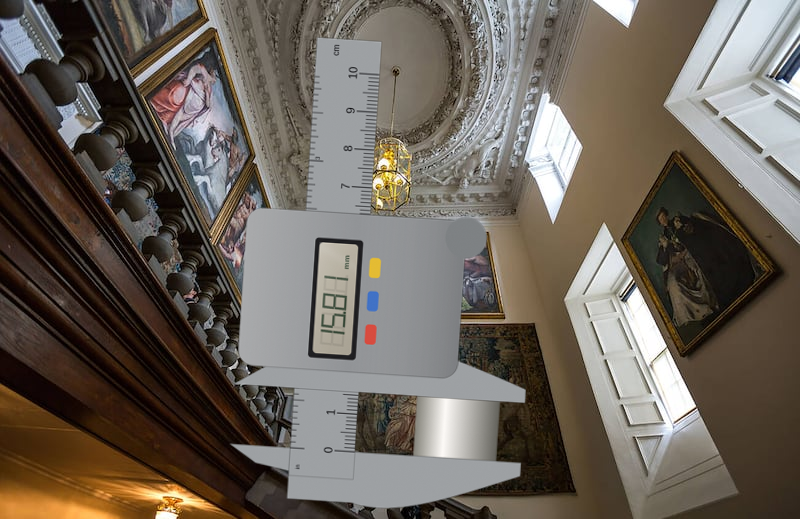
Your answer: **15.81** mm
